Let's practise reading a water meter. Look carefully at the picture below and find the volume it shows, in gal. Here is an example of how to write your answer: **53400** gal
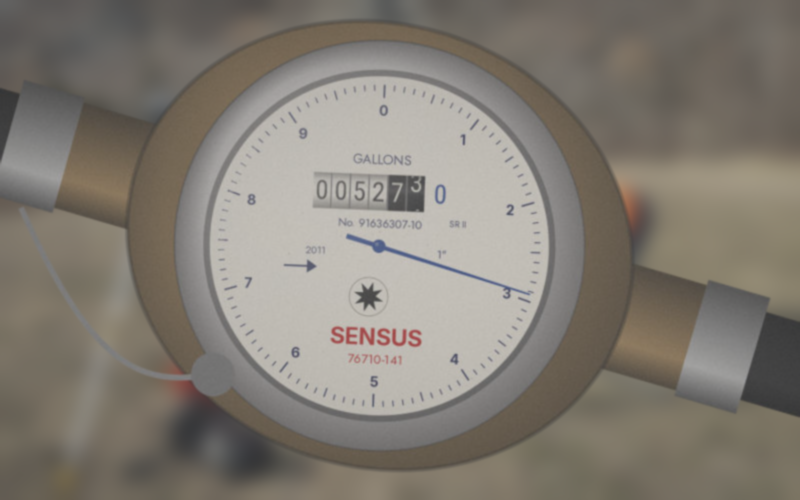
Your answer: **52732.9** gal
